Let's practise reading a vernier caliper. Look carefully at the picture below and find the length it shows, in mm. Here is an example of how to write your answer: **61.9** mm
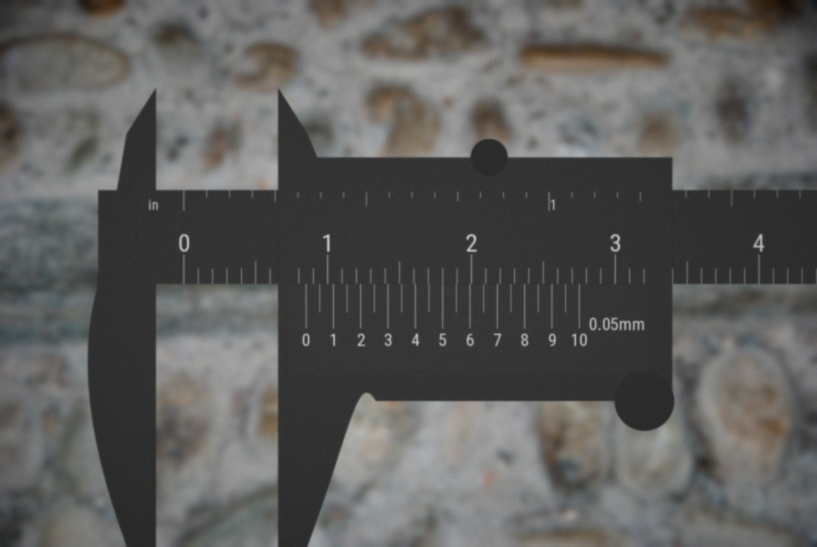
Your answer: **8.5** mm
